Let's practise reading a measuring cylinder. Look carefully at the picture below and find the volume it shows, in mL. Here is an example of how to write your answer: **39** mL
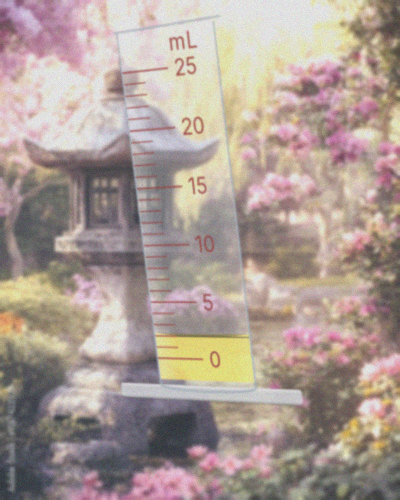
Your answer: **2** mL
